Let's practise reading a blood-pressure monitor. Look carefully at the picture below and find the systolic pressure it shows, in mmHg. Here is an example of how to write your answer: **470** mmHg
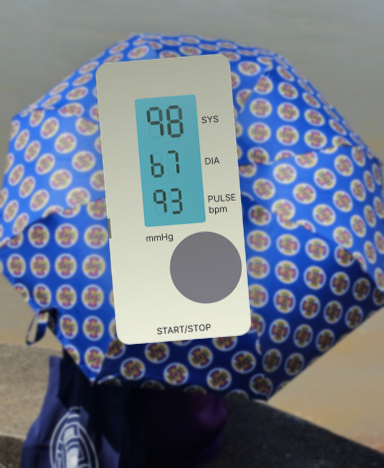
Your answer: **98** mmHg
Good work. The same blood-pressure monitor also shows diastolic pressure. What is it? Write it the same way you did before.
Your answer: **67** mmHg
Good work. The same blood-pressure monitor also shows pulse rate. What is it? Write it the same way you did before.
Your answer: **93** bpm
